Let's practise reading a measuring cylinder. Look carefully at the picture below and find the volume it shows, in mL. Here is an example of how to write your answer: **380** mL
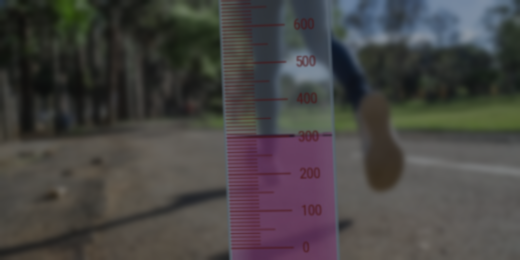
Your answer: **300** mL
